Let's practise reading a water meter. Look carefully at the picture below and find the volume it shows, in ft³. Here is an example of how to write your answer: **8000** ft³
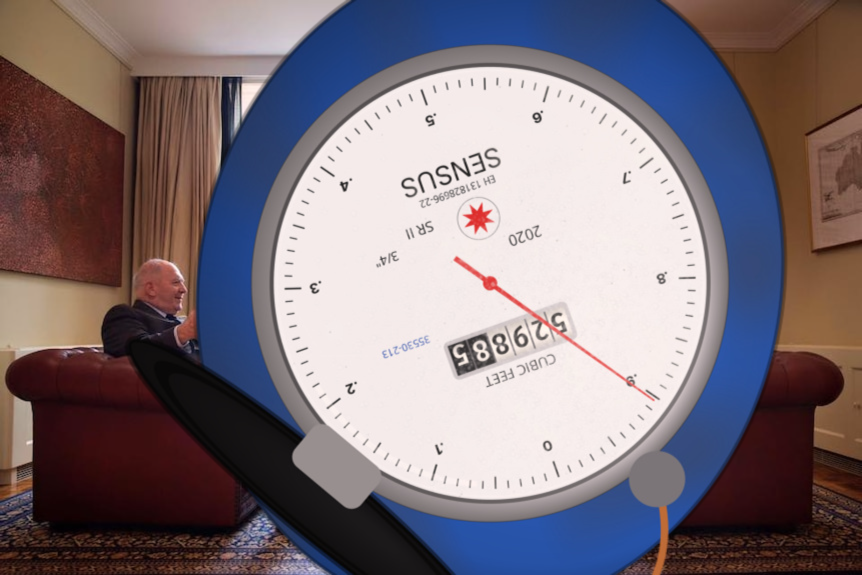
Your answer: **529884.90** ft³
